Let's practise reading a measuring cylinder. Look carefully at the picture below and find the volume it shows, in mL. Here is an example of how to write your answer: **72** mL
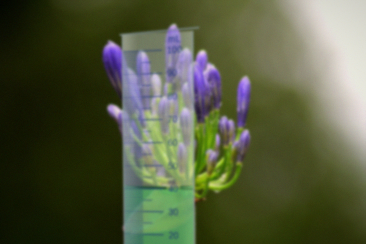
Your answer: **40** mL
